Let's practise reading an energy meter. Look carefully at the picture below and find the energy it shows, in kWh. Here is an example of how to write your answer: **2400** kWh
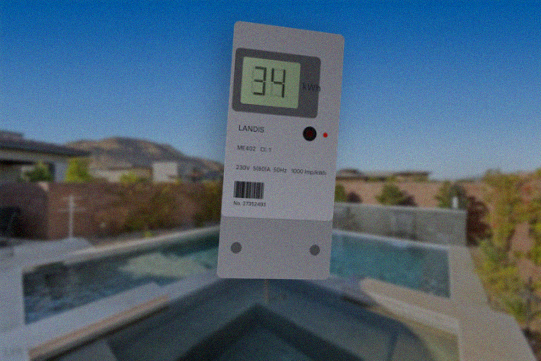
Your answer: **34** kWh
